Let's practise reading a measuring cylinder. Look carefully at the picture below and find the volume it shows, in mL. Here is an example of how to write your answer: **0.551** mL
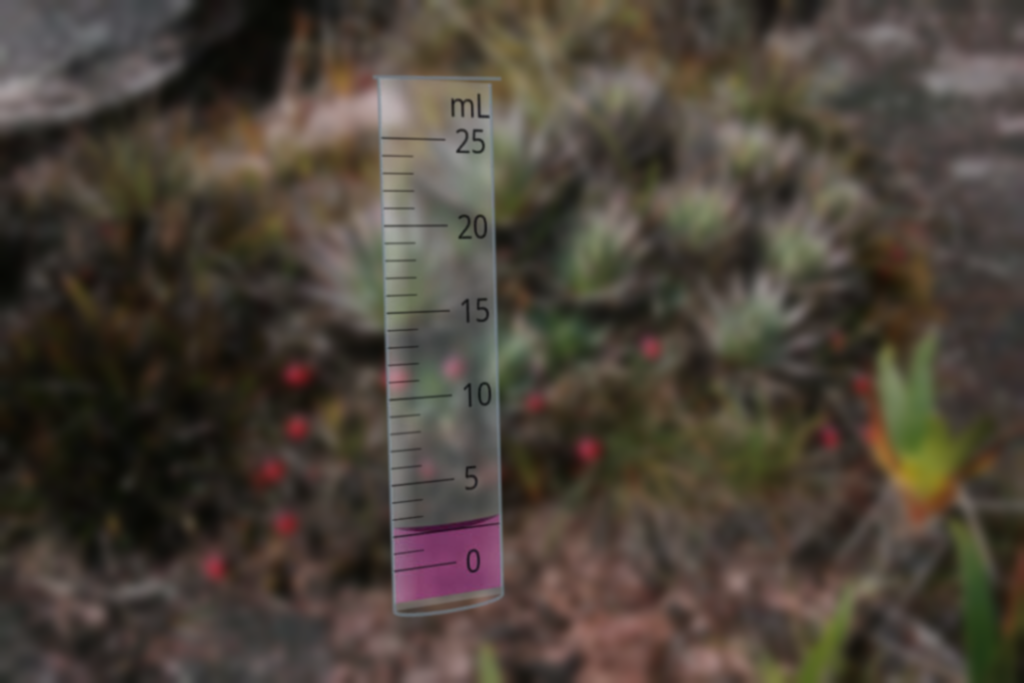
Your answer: **2** mL
